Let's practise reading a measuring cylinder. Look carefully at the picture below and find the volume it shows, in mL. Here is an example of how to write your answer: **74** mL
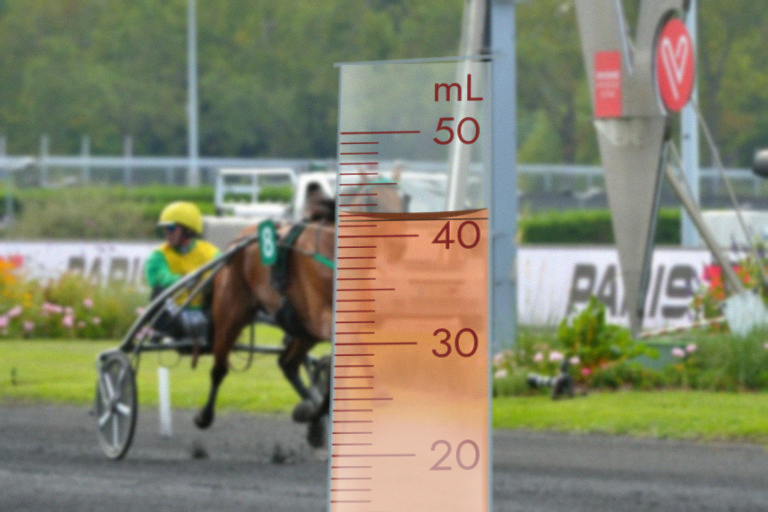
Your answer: **41.5** mL
